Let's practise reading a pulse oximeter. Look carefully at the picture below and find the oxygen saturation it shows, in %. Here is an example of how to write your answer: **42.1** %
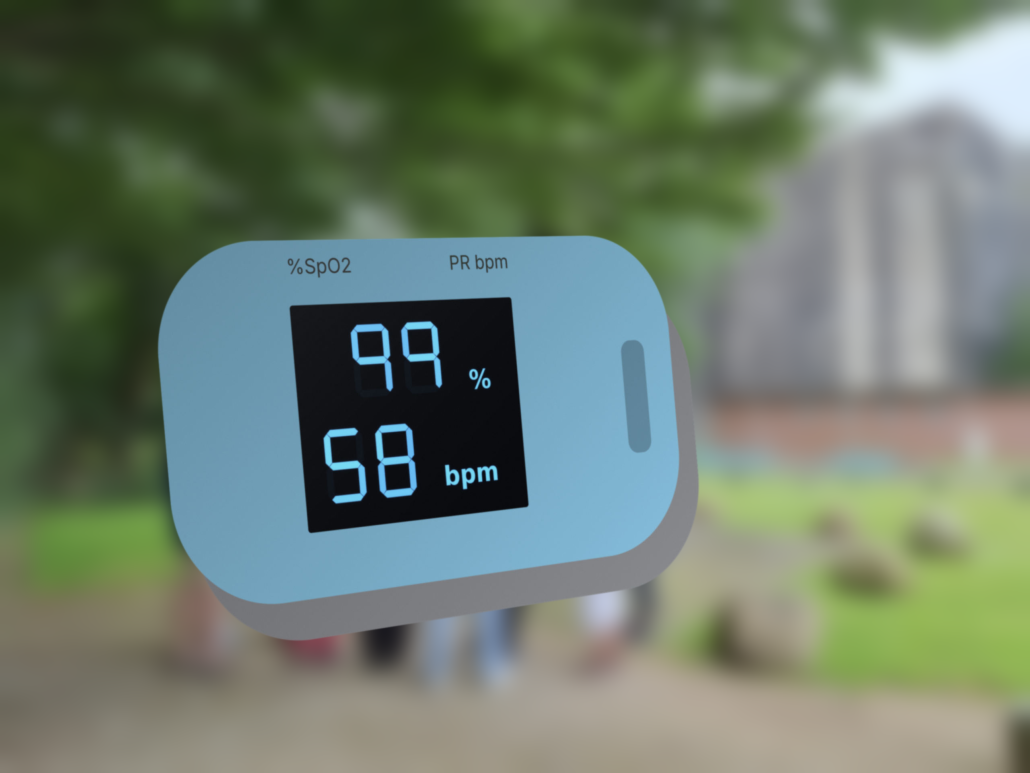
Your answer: **99** %
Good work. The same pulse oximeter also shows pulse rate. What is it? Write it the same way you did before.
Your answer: **58** bpm
